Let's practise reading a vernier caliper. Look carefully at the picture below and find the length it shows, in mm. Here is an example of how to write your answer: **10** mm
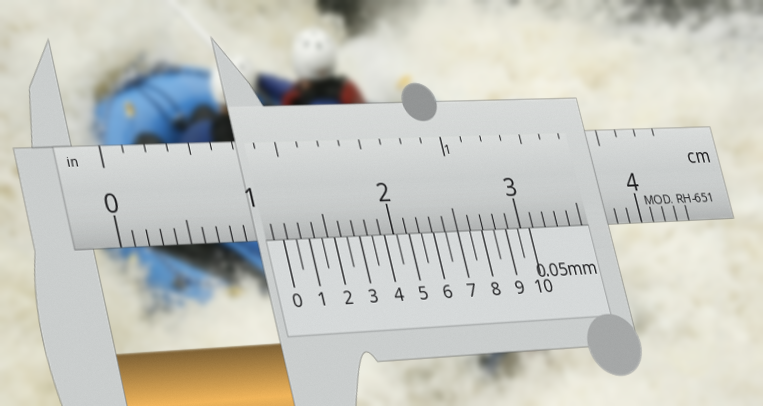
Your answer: **11.7** mm
